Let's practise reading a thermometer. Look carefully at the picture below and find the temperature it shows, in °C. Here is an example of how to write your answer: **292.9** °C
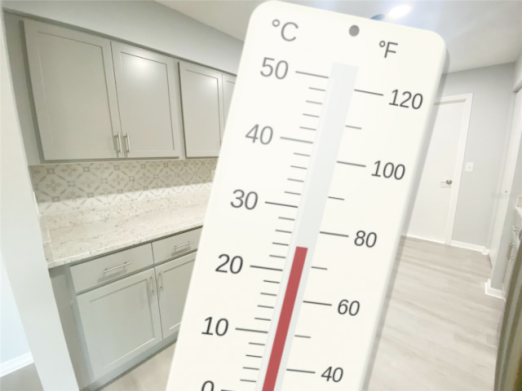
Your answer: **24** °C
